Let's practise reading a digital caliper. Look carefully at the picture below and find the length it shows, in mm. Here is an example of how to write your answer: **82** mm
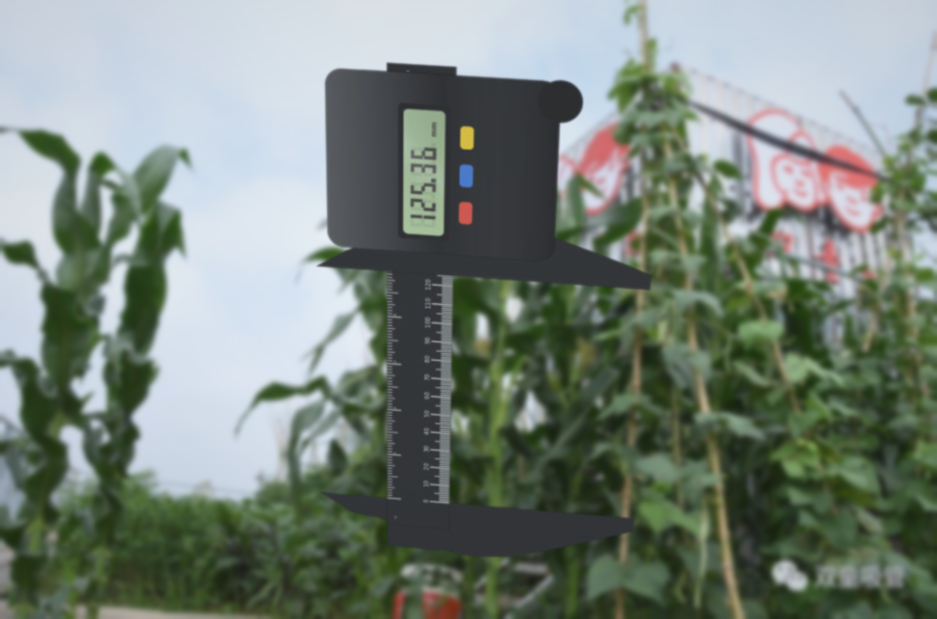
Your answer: **125.36** mm
